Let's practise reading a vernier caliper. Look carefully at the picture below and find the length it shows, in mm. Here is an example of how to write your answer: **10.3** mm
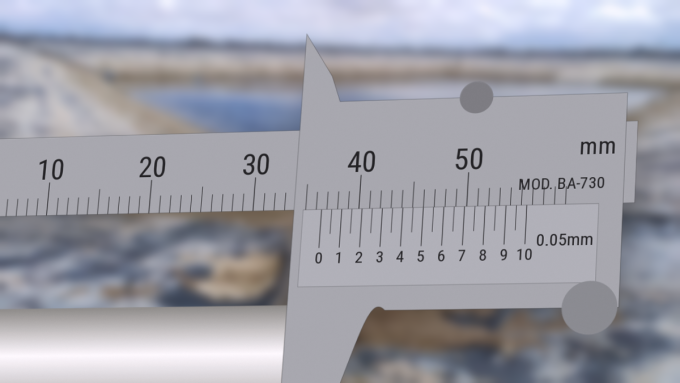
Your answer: **36.5** mm
